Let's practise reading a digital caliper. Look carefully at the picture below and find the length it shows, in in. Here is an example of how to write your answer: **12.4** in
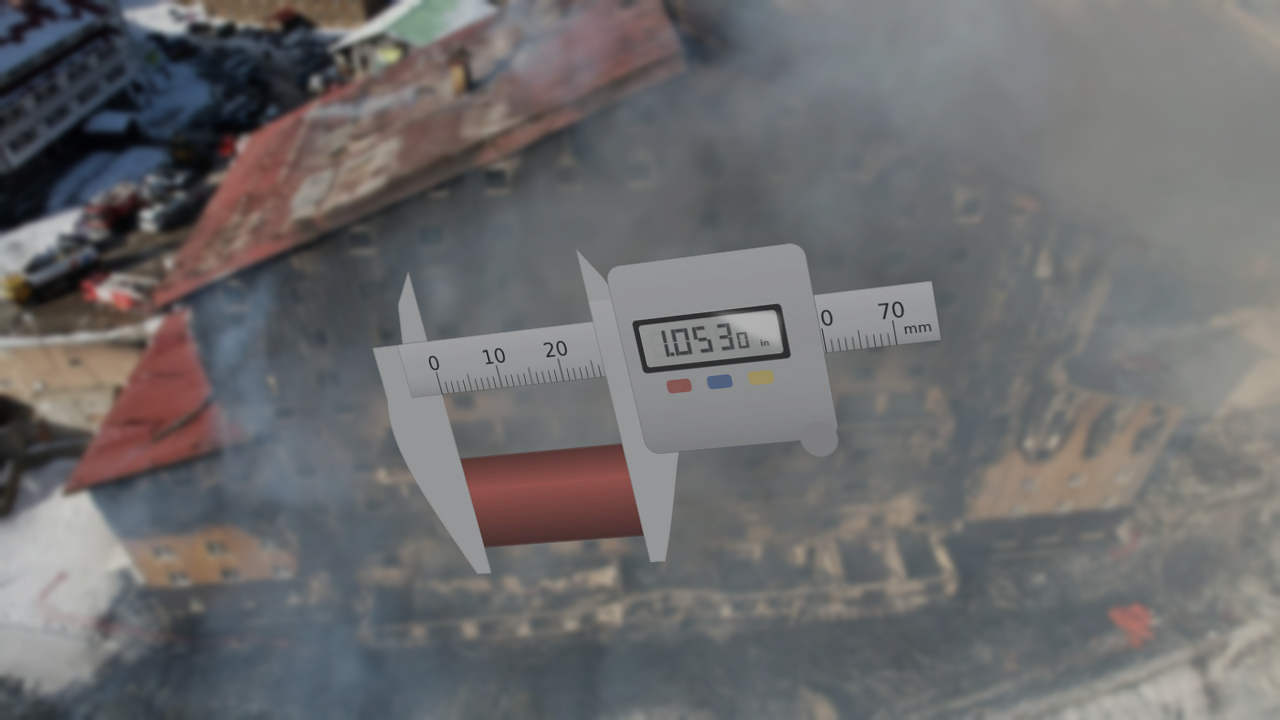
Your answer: **1.0530** in
